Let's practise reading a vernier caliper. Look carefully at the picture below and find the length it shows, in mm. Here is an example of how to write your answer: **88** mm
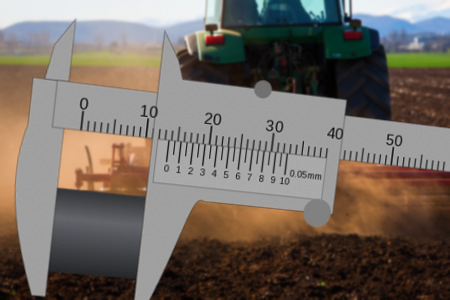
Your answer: **13.6** mm
